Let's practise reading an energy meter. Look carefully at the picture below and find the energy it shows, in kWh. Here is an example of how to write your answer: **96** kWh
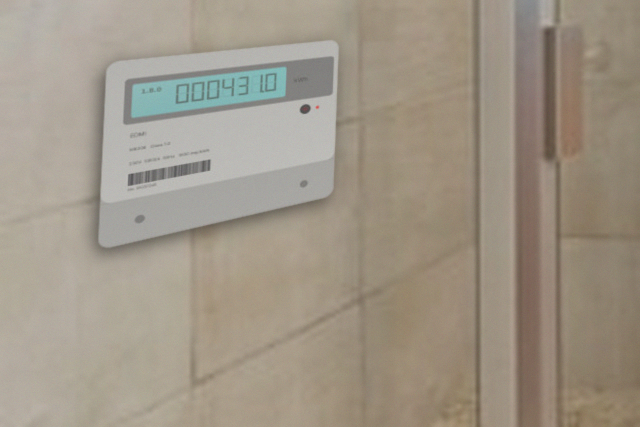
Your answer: **431.0** kWh
